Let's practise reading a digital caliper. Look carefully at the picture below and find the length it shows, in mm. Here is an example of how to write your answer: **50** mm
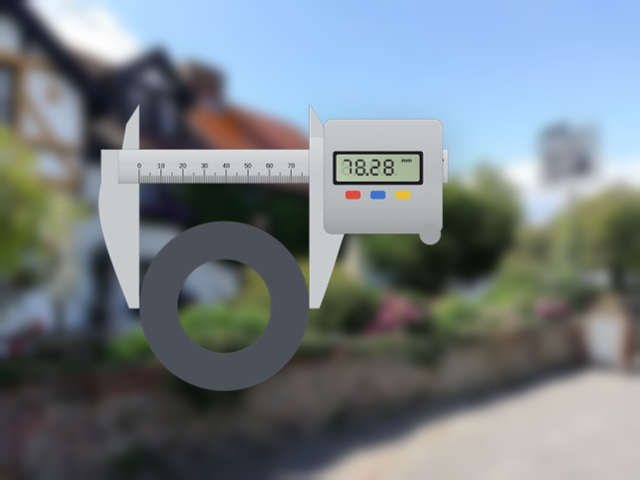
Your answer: **78.28** mm
